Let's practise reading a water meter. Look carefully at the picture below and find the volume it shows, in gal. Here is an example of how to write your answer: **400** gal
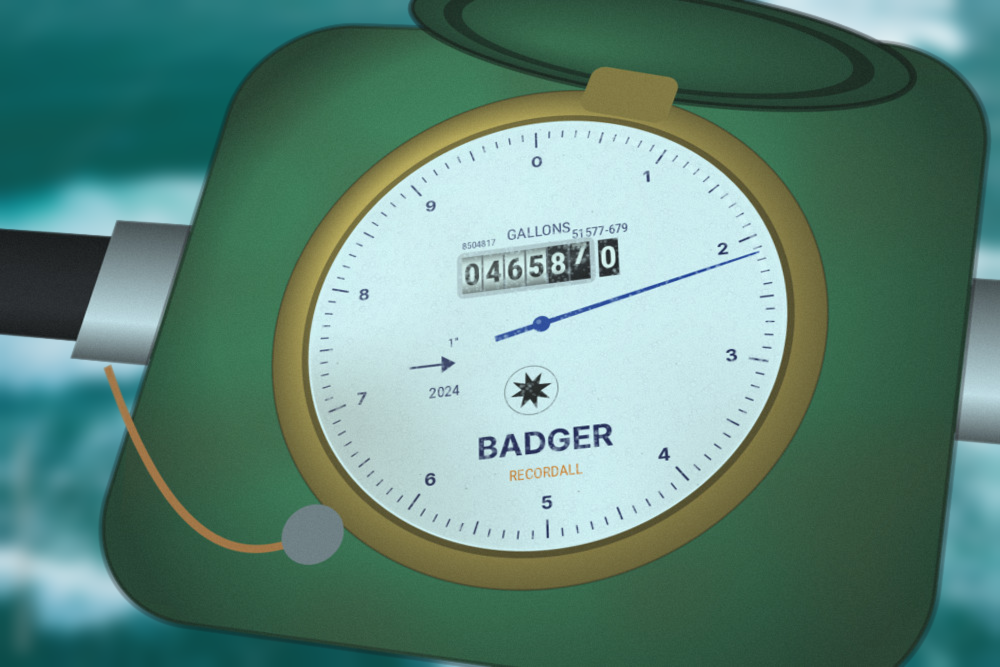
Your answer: **465872.1** gal
